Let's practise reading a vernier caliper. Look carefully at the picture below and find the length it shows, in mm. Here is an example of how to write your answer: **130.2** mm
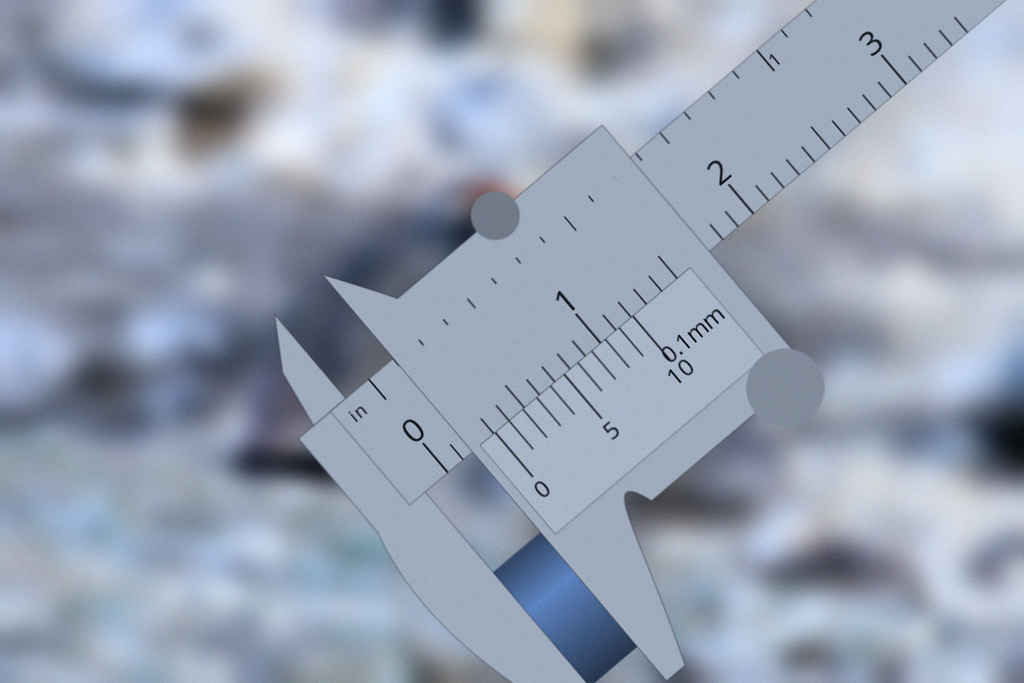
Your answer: **3.1** mm
